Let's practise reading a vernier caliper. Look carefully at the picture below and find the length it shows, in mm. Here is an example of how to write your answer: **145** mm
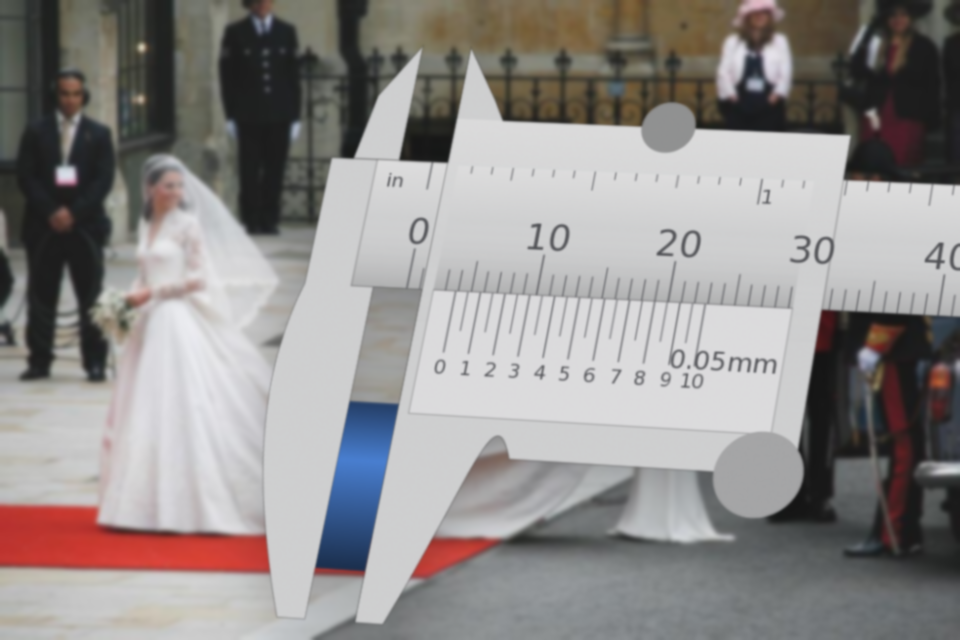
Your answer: **3.8** mm
